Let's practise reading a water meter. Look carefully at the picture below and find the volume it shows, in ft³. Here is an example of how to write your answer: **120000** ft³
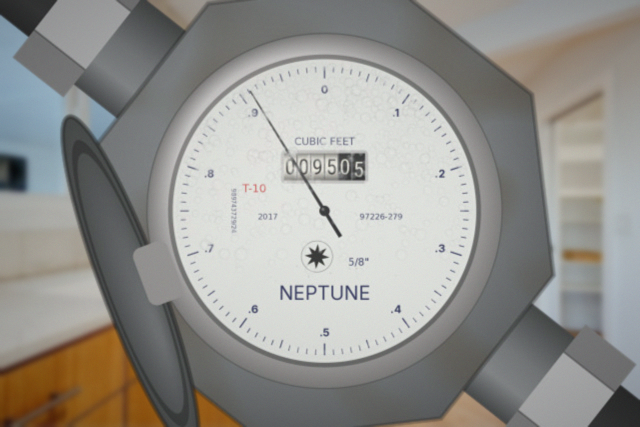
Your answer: **9504.91** ft³
